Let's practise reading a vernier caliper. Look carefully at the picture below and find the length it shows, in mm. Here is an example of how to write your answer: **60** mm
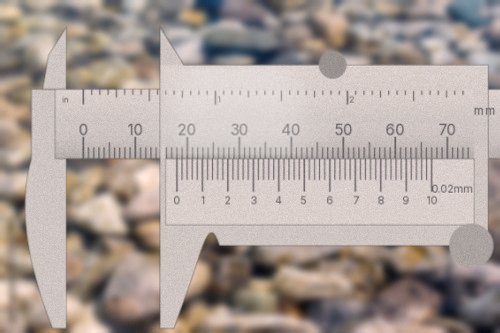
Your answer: **18.0** mm
